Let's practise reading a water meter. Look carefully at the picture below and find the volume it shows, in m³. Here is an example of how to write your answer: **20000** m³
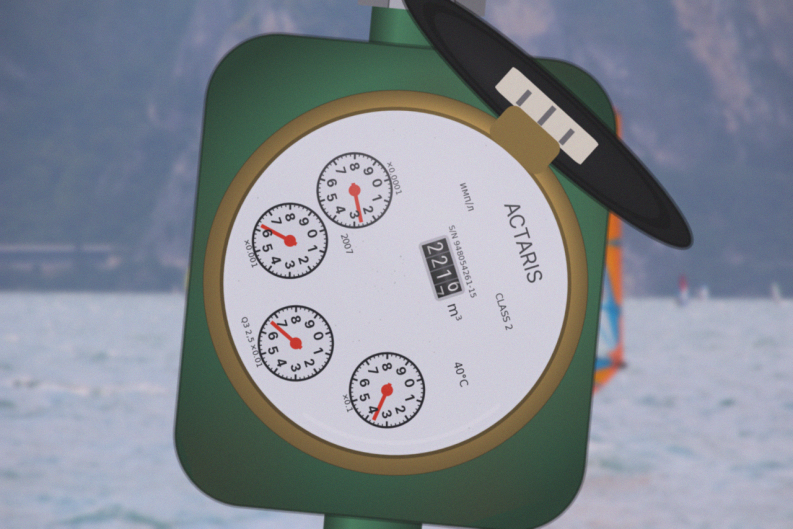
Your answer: **2216.3662** m³
